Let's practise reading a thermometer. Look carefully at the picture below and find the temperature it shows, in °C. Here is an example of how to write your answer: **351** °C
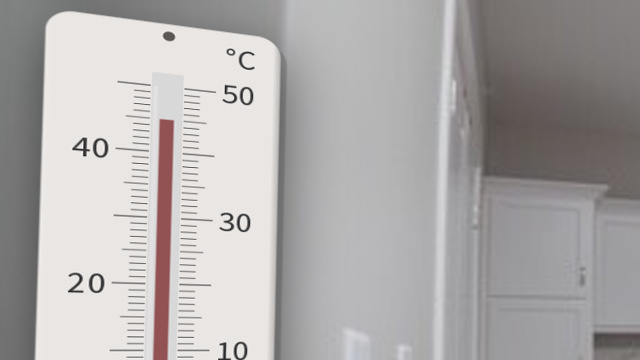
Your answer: **45** °C
